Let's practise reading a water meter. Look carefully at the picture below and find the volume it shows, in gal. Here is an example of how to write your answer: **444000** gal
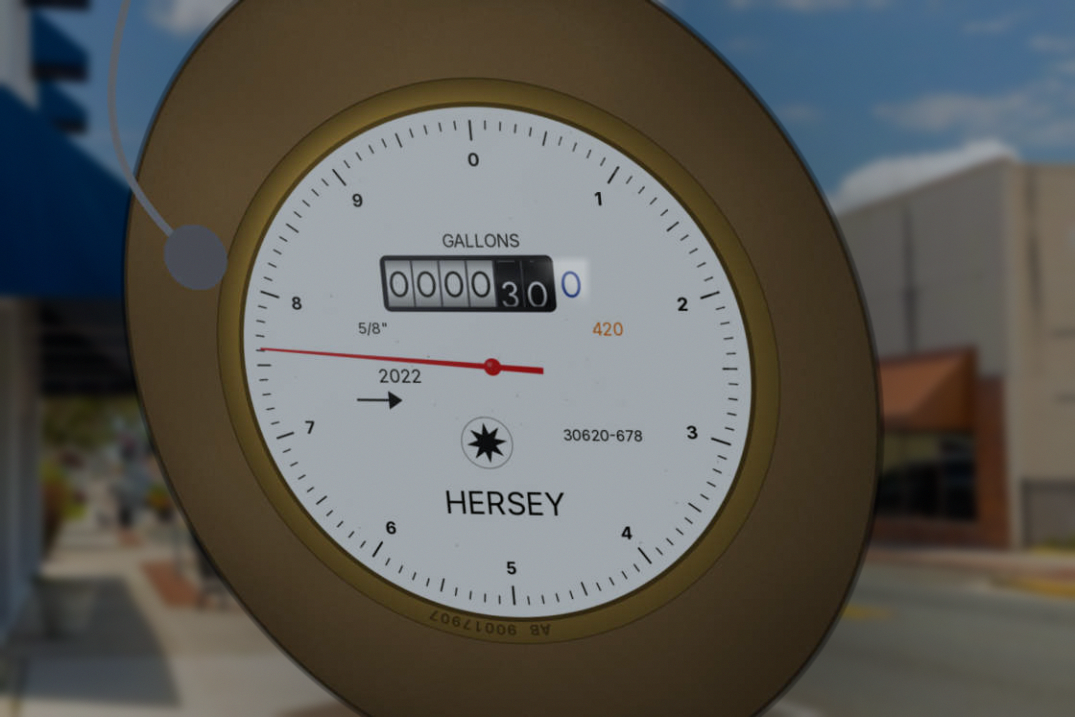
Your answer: **297.6** gal
